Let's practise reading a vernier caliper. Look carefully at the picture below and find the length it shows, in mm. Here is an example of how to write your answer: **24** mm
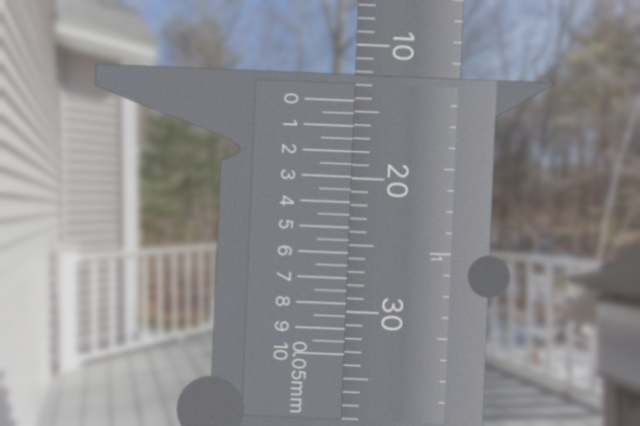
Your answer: **14.2** mm
